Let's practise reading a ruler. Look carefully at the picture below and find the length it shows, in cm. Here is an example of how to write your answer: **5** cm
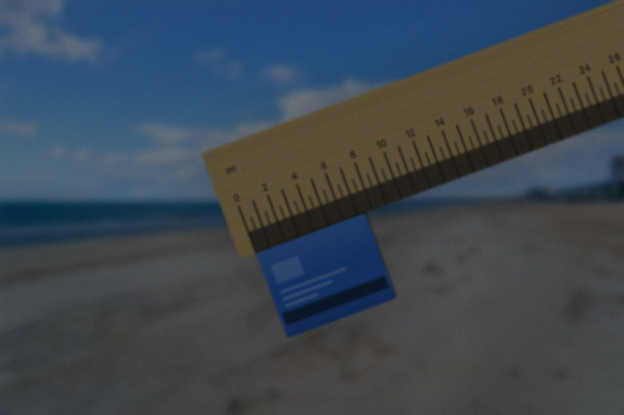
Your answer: **7.5** cm
